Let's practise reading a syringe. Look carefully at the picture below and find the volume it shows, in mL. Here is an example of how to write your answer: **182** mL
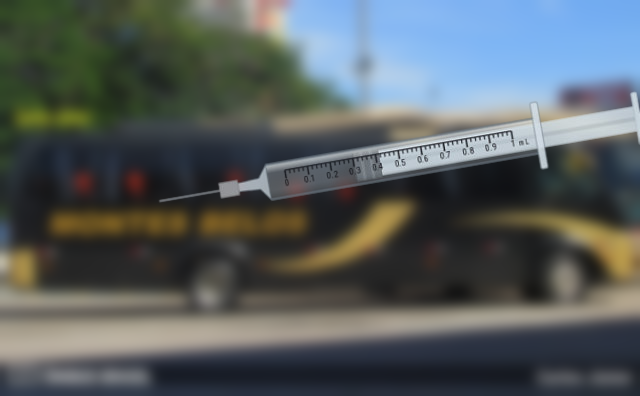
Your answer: **0.3** mL
